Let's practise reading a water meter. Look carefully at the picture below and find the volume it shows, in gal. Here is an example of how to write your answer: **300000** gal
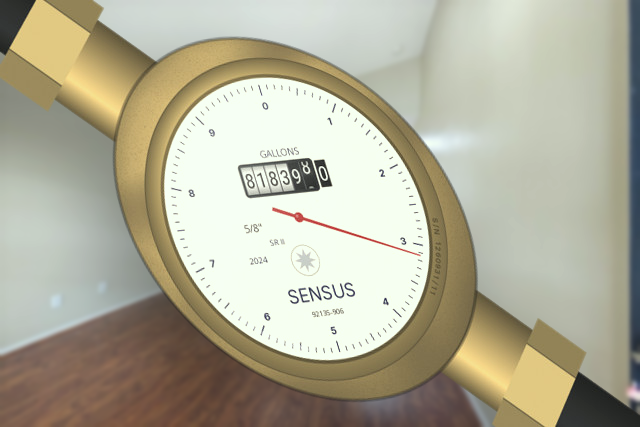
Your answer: **8183983.1** gal
